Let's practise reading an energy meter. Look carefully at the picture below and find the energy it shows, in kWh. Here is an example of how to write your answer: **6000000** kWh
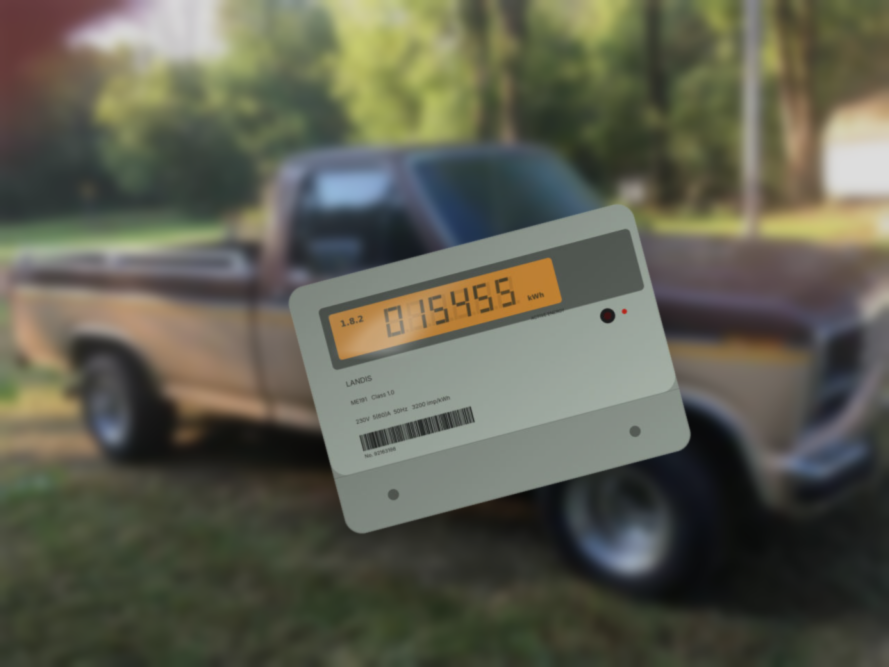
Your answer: **15455** kWh
